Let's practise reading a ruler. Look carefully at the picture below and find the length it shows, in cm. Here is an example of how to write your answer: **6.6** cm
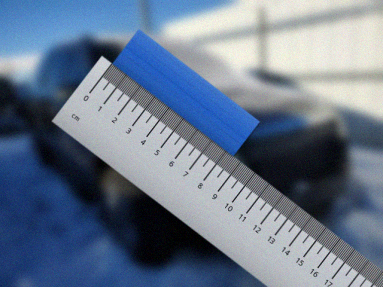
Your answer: **8.5** cm
